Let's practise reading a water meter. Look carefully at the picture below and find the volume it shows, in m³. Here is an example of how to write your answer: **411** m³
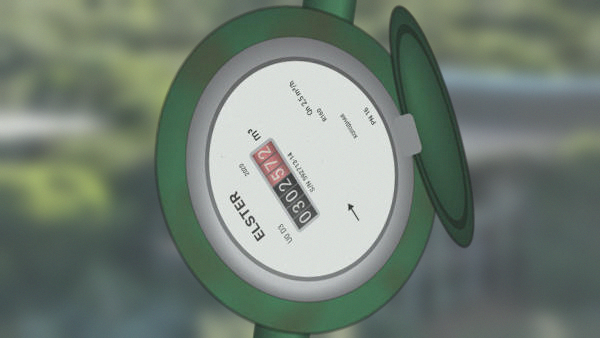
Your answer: **302.572** m³
